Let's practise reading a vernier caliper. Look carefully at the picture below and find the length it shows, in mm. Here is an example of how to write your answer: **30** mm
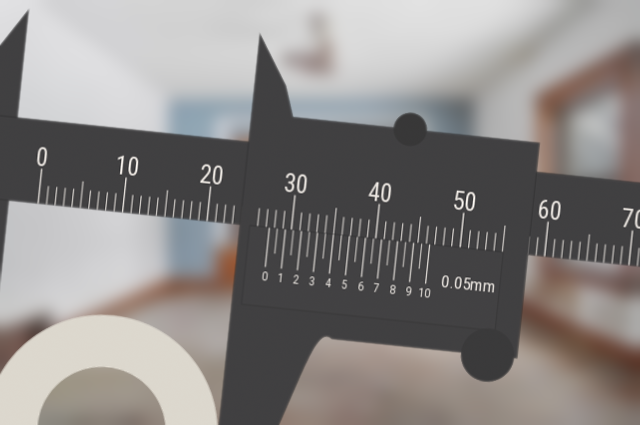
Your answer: **27.4** mm
